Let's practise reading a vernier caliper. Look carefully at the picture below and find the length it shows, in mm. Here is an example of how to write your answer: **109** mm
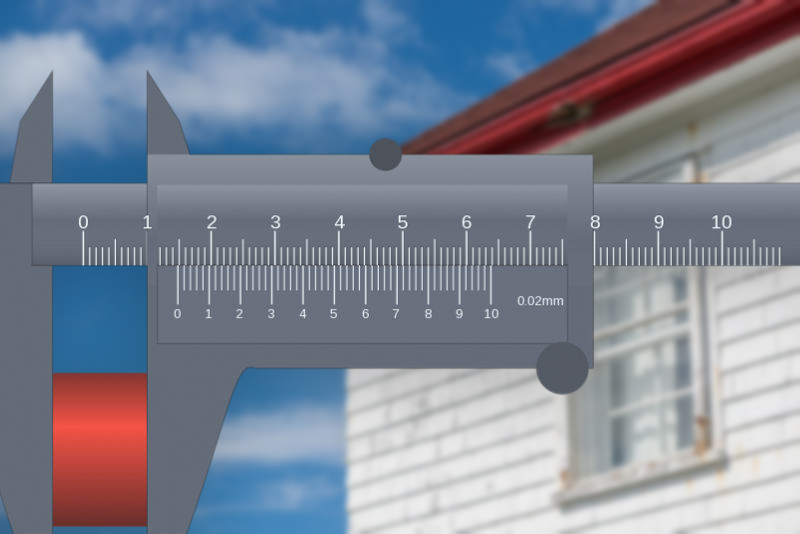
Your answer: **14.8** mm
